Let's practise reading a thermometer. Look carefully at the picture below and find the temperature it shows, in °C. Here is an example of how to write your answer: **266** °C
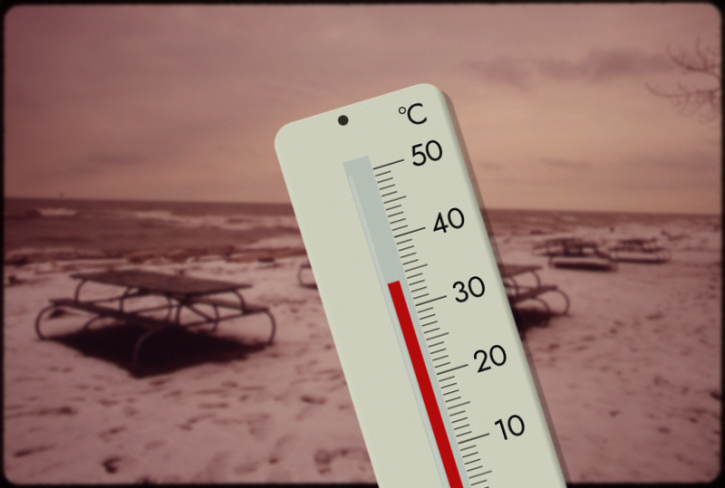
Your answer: **34** °C
